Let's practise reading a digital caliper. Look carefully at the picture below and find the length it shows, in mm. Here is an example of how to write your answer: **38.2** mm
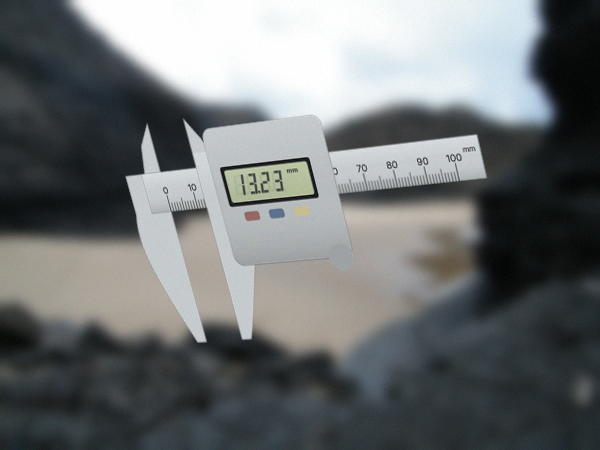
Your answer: **13.23** mm
